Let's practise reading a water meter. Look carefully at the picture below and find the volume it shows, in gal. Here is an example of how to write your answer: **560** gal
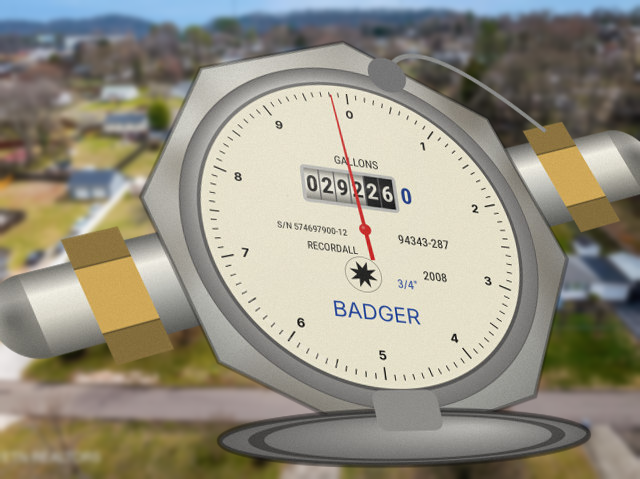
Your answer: **292259.8** gal
